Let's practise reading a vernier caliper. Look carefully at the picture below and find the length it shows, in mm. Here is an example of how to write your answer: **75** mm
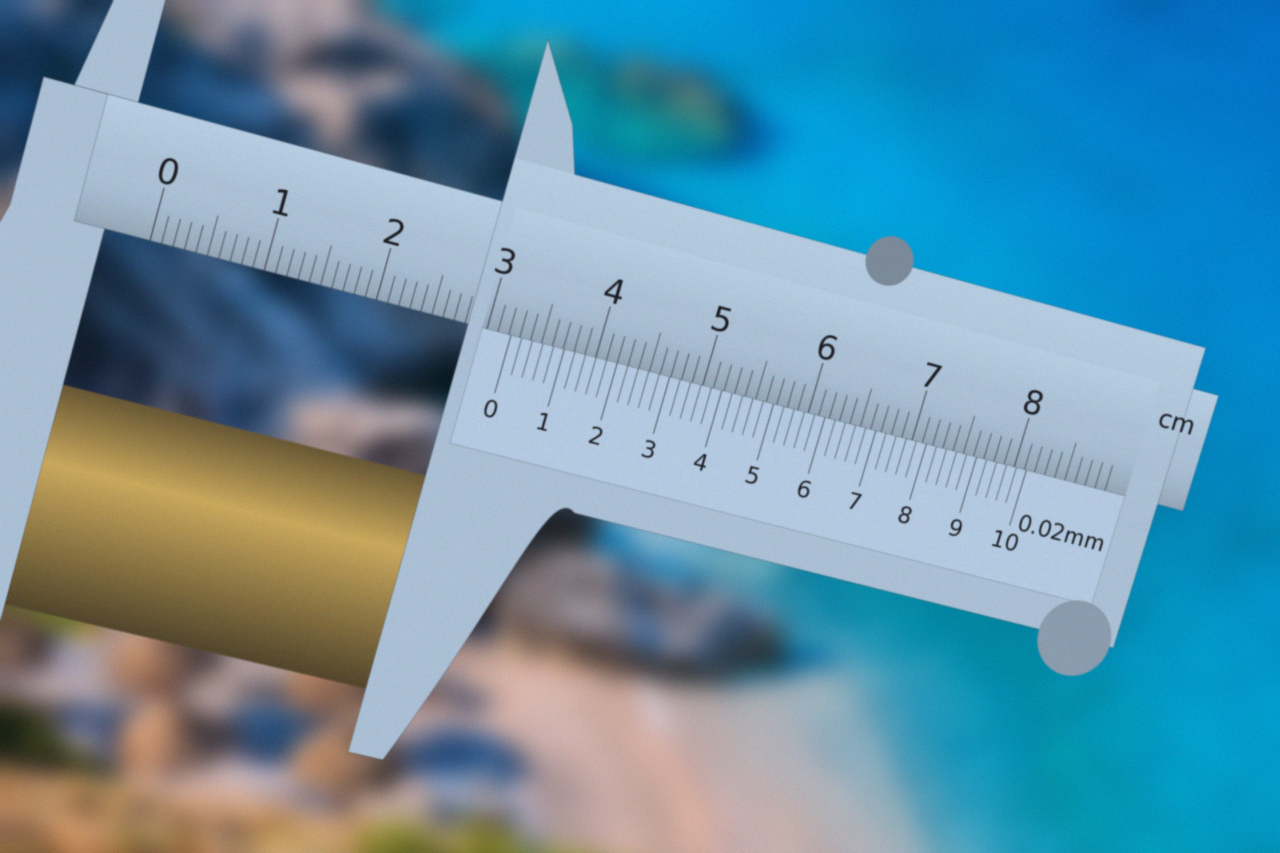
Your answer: **32.2** mm
